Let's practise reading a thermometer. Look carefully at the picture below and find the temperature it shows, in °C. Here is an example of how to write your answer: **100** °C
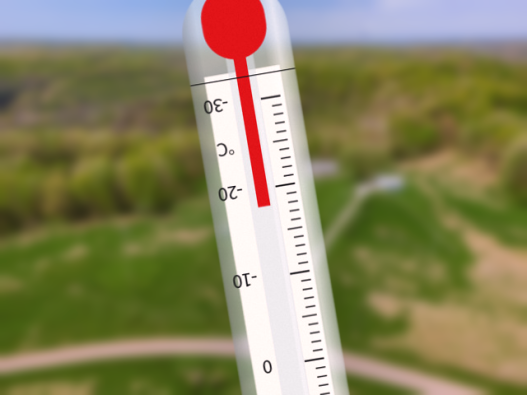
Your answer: **-18** °C
